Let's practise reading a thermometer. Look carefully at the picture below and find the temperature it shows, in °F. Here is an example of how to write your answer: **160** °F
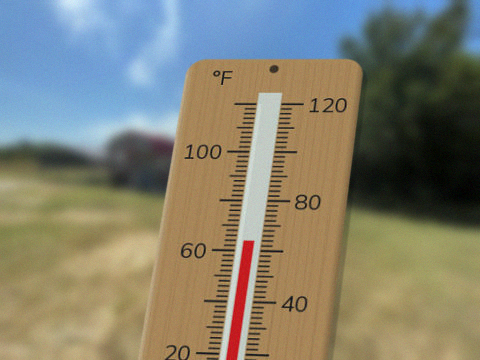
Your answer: **64** °F
